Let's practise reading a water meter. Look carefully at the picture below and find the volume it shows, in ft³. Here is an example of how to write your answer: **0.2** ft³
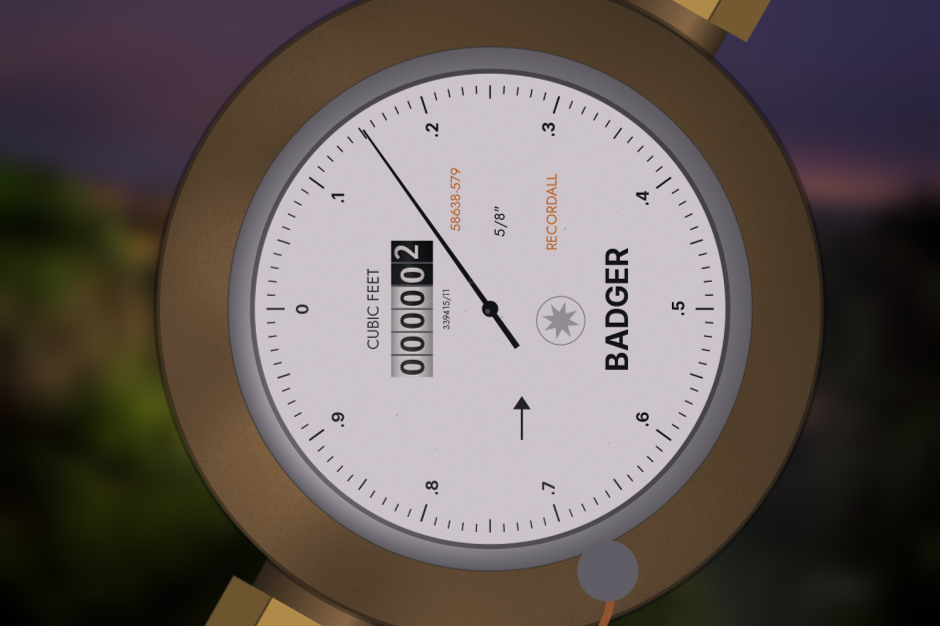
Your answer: **2.15** ft³
